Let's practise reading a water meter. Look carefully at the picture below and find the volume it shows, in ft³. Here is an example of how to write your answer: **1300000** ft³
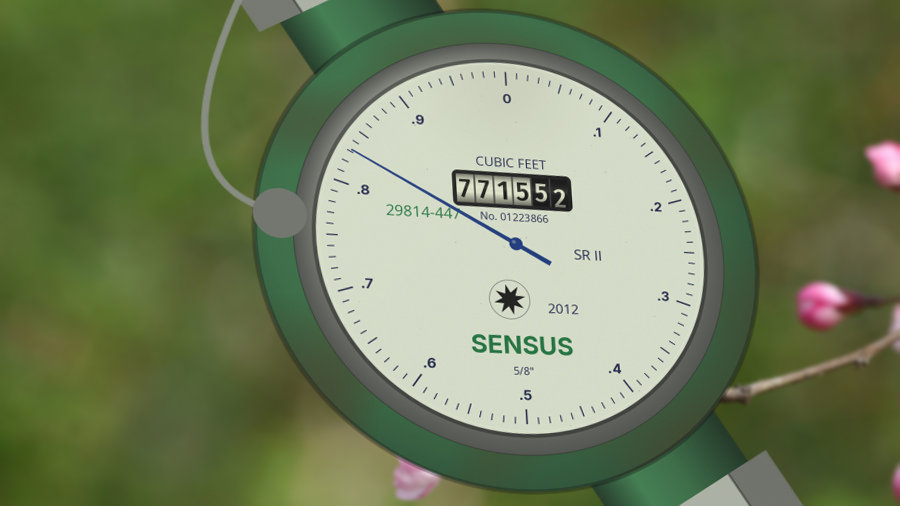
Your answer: **771551.83** ft³
